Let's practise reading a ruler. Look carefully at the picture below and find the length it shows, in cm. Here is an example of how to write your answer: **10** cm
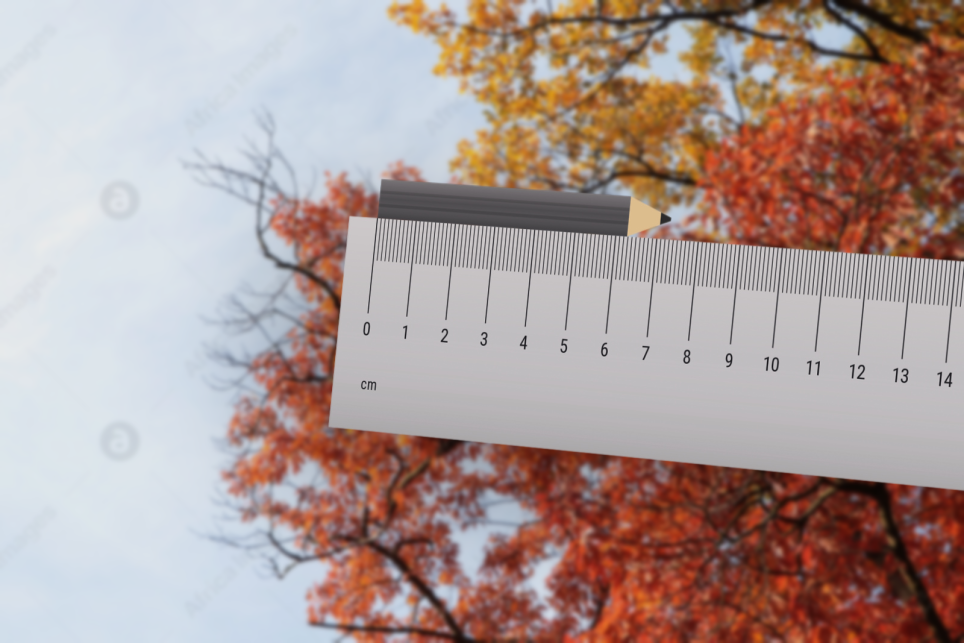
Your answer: **7.3** cm
